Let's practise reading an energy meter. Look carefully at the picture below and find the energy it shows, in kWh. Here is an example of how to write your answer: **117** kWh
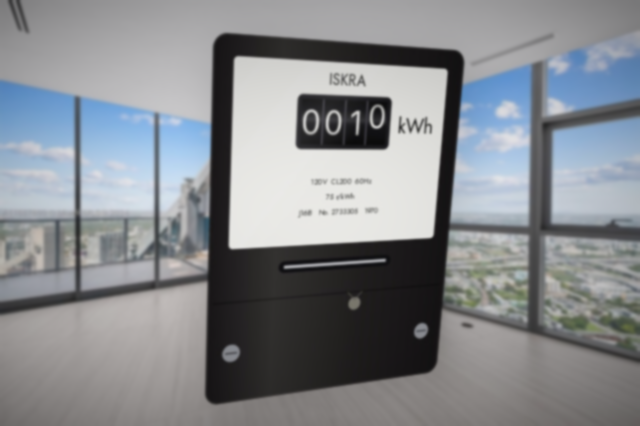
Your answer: **10** kWh
